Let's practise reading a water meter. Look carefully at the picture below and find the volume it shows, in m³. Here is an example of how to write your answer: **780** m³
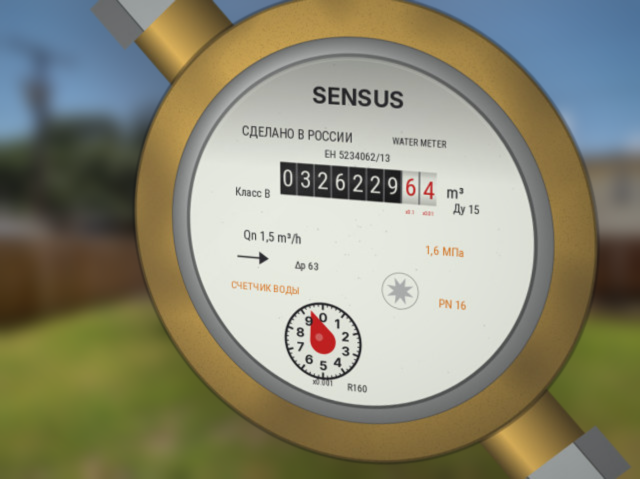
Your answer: **326229.639** m³
